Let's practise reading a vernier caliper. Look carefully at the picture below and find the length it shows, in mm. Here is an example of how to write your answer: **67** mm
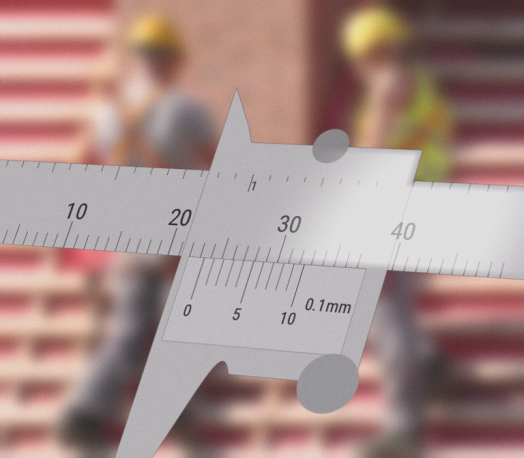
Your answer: **23.4** mm
